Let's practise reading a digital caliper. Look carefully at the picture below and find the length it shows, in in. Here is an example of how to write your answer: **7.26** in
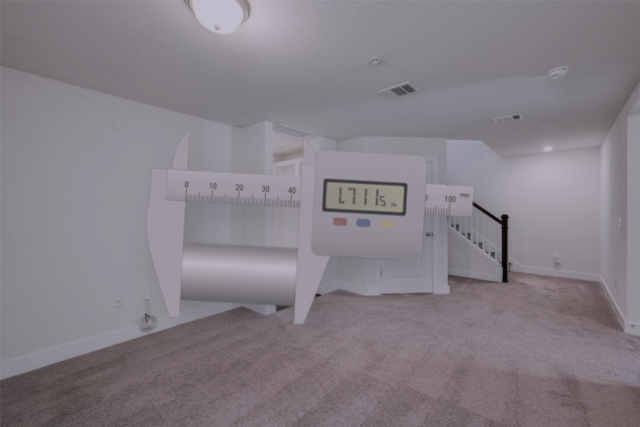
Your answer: **1.7115** in
